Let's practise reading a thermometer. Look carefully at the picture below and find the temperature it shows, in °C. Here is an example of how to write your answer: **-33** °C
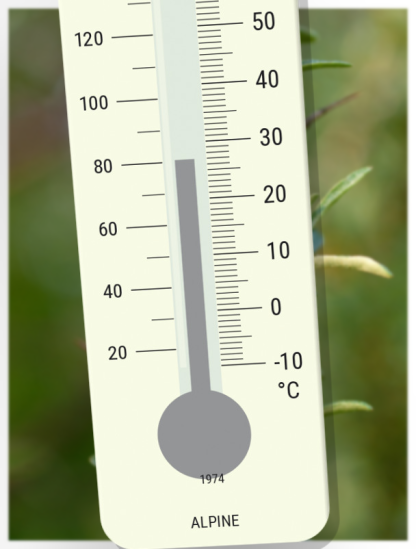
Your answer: **27** °C
